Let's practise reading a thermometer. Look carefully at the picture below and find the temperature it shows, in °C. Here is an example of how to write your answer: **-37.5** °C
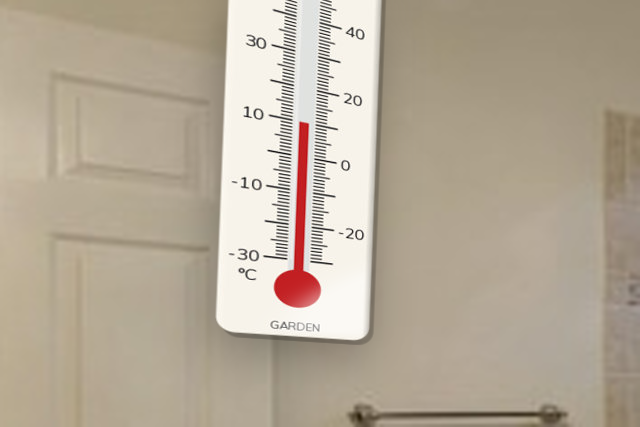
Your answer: **10** °C
